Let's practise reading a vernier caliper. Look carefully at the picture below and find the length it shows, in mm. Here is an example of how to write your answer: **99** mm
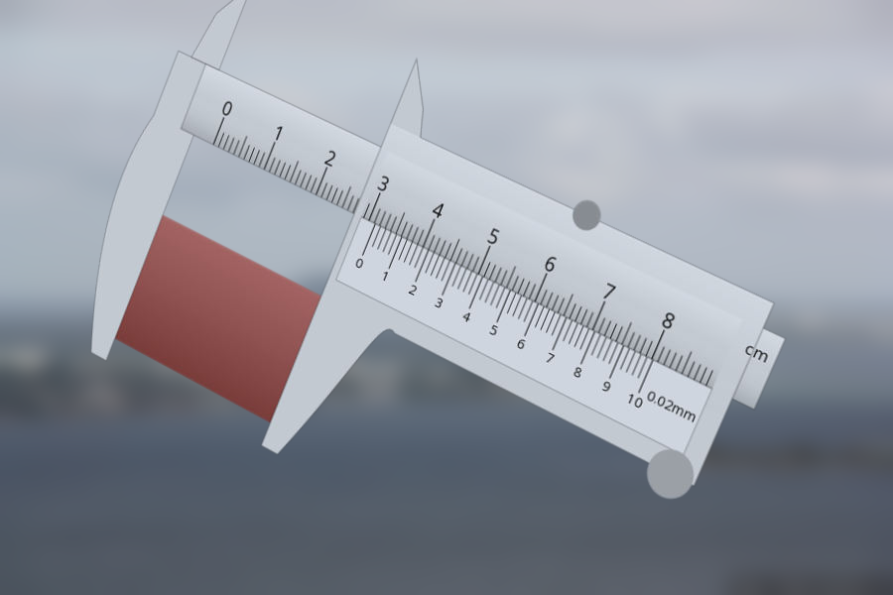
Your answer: **31.2** mm
